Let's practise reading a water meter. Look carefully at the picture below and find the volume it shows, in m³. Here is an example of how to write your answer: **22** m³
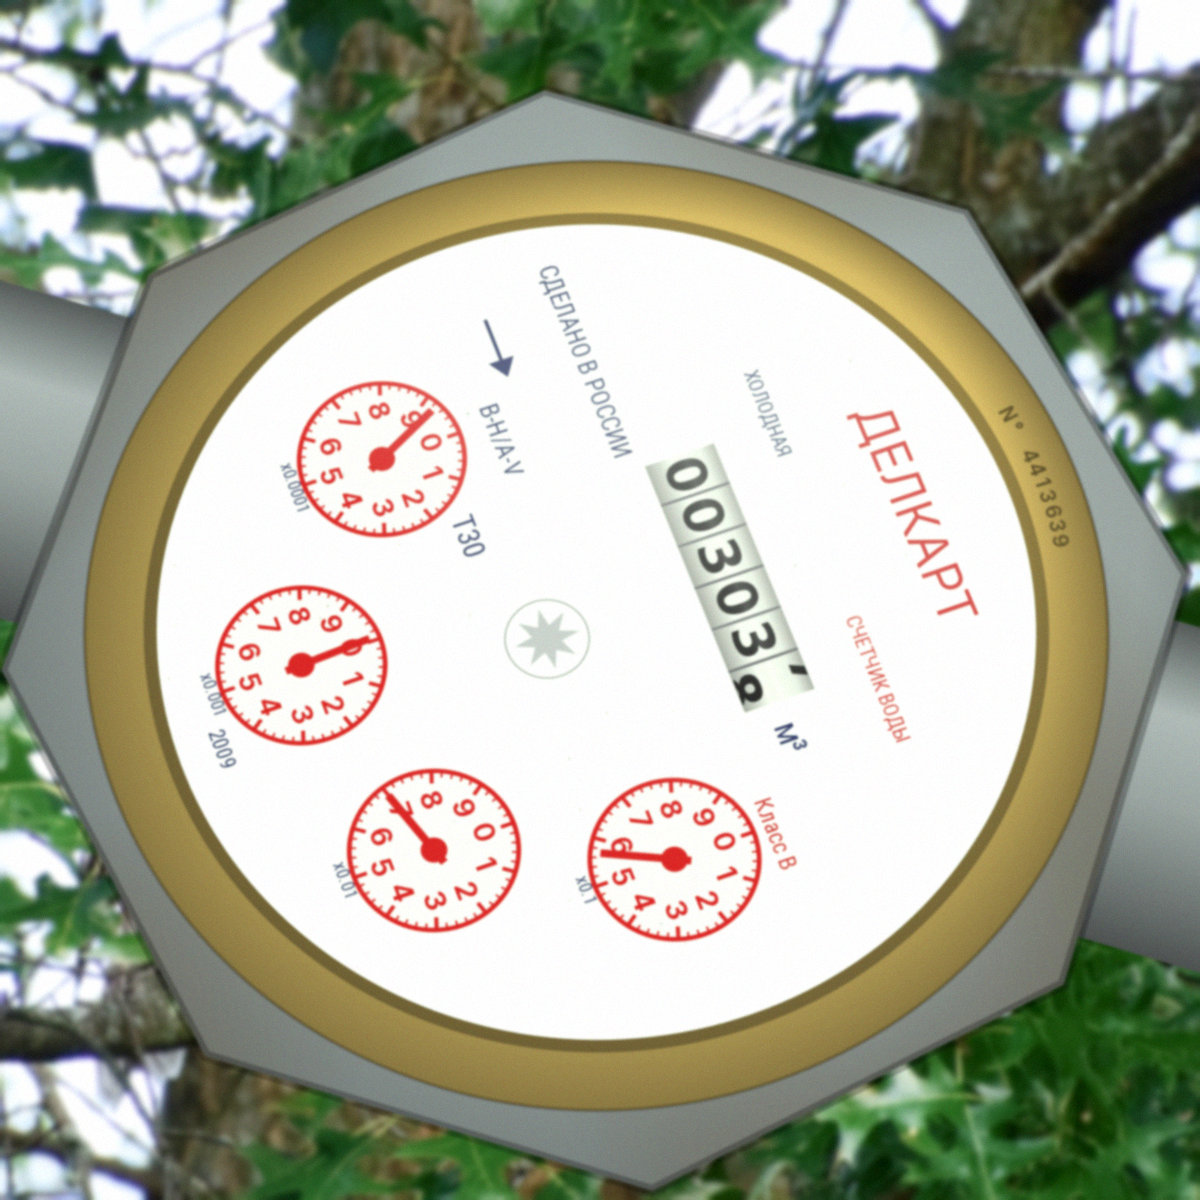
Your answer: **3037.5699** m³
